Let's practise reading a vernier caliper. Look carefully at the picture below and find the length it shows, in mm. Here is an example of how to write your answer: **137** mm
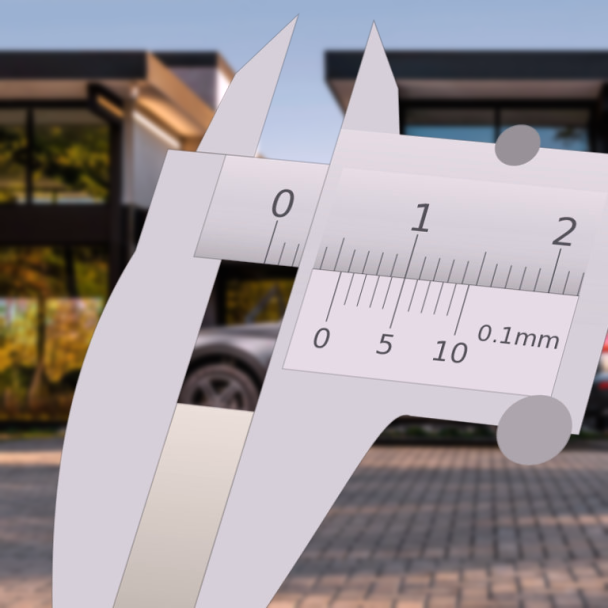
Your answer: **5.5** mm
